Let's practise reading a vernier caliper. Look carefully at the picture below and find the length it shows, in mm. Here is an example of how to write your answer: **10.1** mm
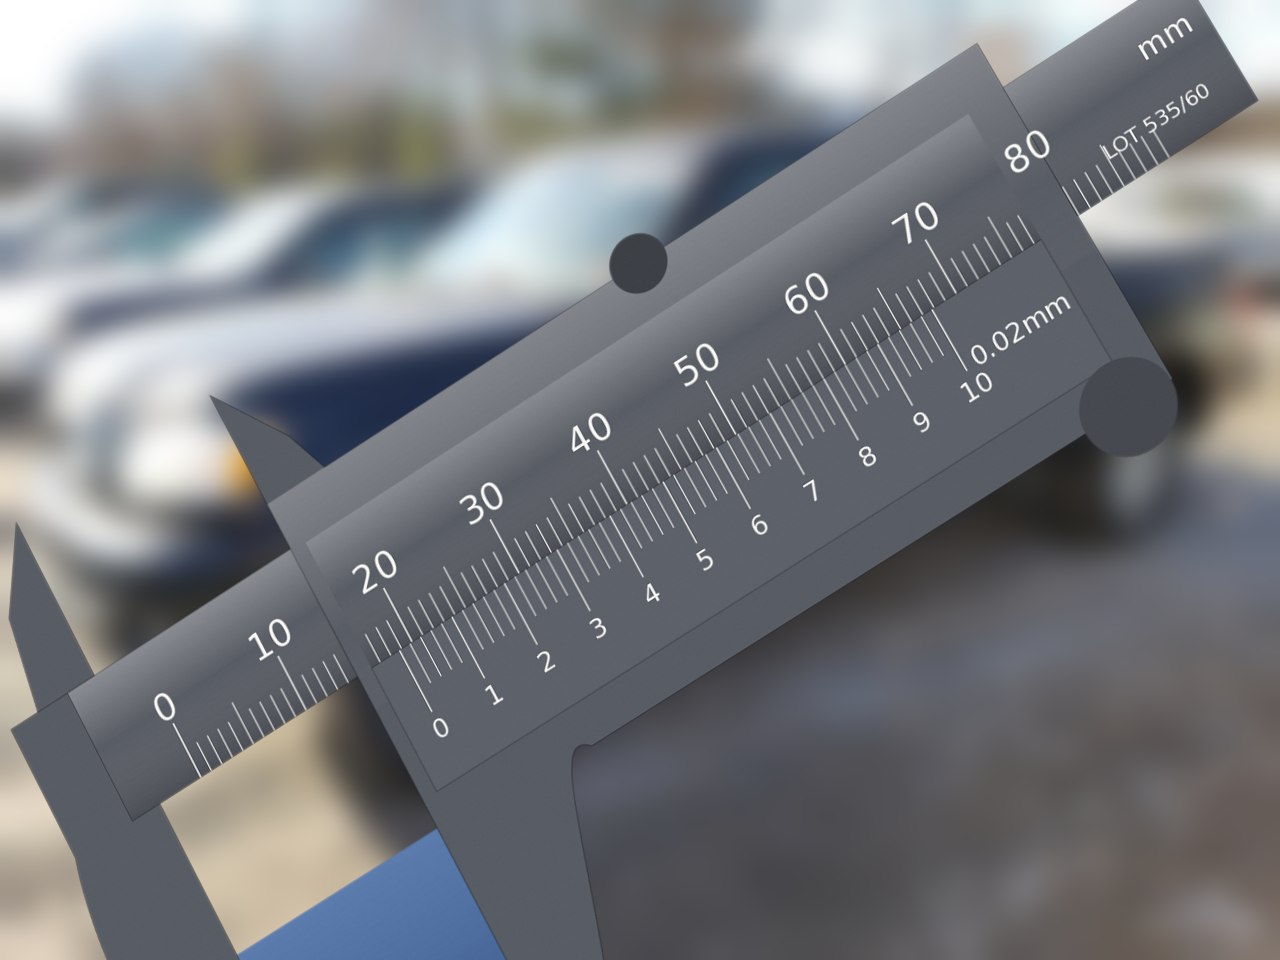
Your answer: **18.8** mm
